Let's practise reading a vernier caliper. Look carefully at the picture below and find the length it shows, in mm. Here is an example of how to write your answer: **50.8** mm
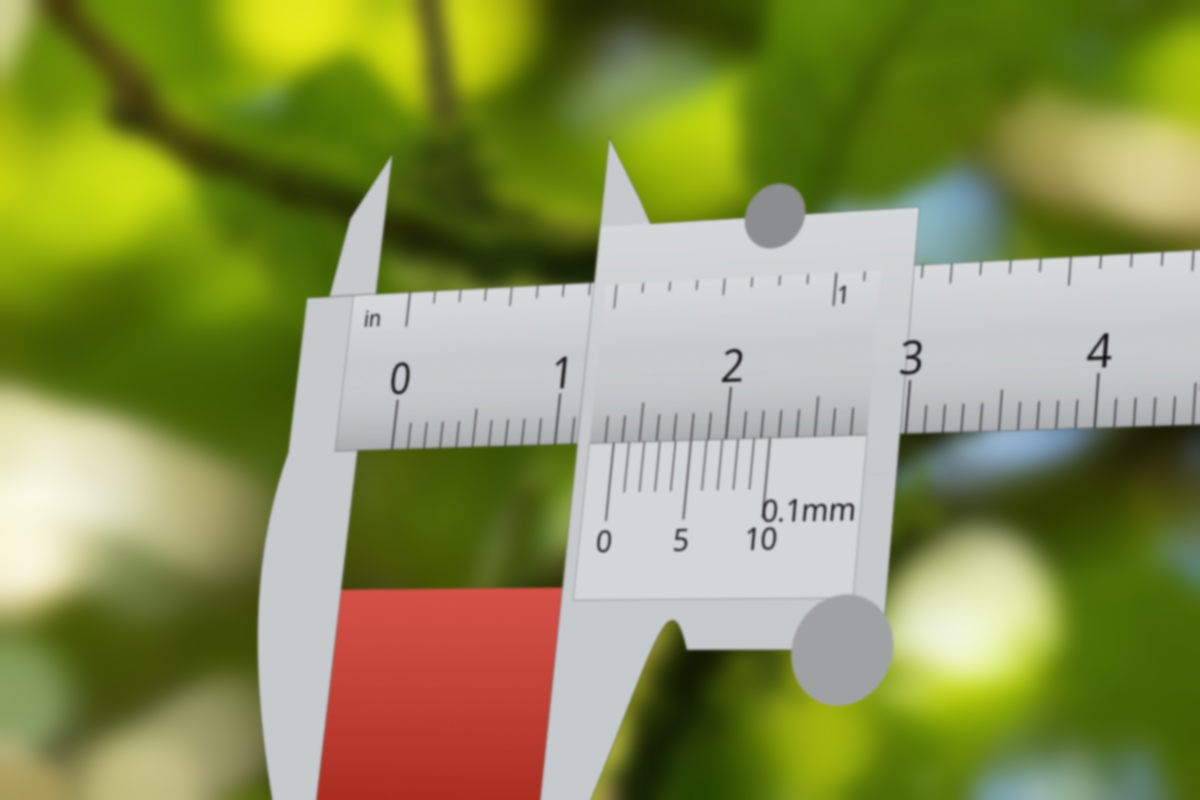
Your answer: **13.5** mm
